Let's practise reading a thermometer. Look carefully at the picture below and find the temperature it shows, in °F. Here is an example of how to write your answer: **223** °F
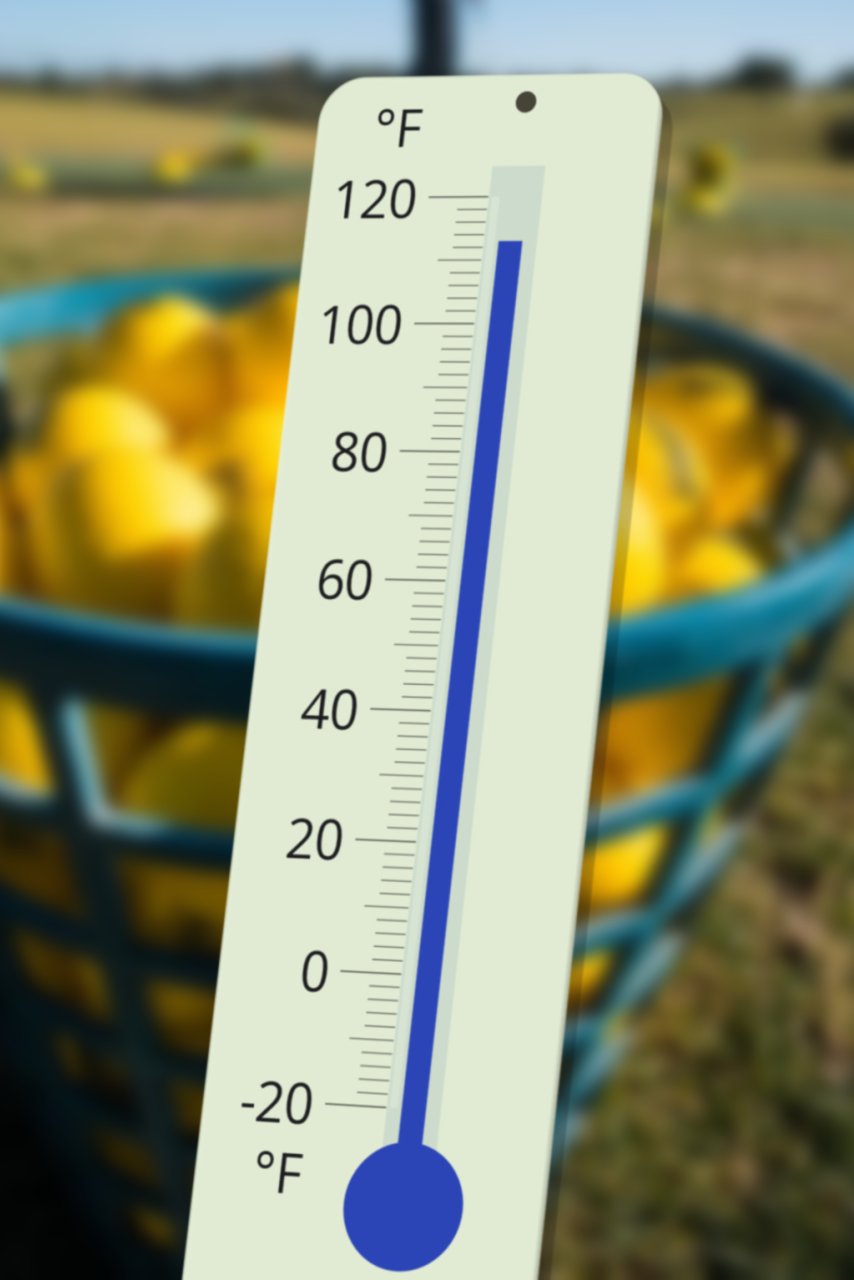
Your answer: **113** °F
